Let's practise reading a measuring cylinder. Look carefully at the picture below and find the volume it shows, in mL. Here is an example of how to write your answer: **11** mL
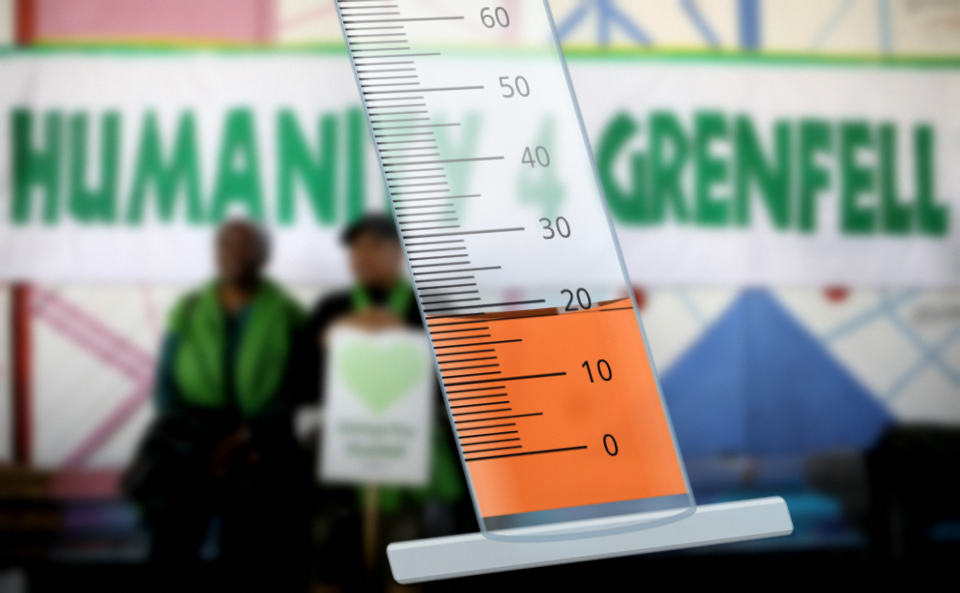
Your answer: **18** mL
